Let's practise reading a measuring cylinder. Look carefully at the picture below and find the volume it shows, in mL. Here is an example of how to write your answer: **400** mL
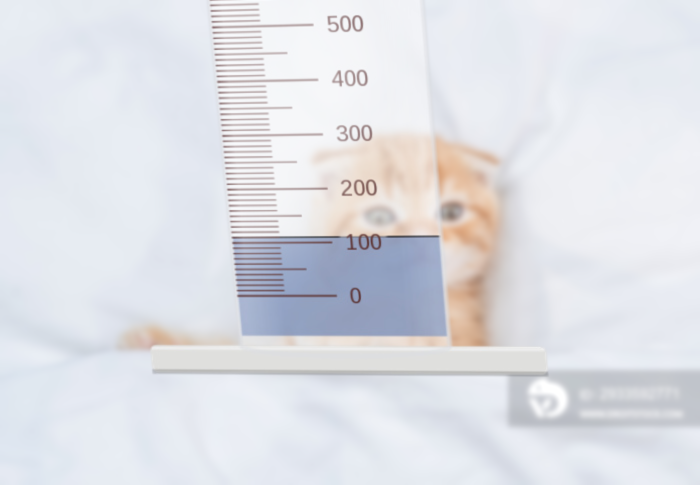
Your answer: **110** mL
